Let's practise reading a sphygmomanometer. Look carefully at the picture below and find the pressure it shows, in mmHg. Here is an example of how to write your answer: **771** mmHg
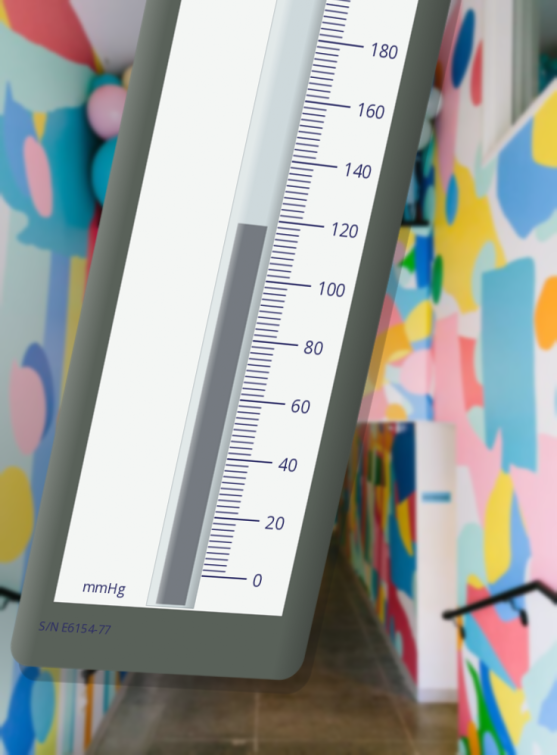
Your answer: **118** mmHg
